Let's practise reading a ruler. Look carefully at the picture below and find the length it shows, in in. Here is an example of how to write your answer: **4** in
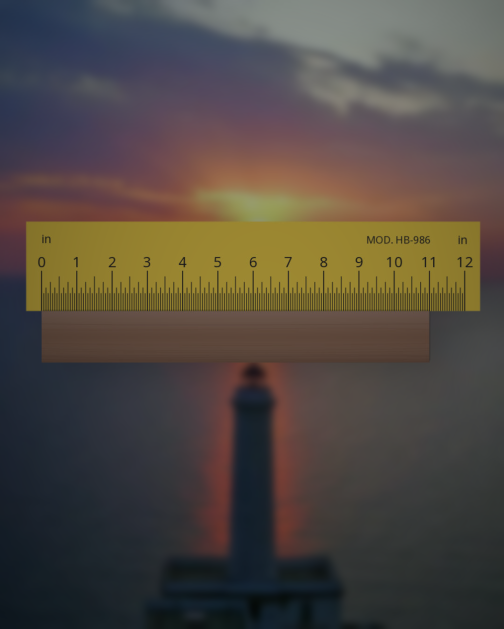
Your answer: **11** in
